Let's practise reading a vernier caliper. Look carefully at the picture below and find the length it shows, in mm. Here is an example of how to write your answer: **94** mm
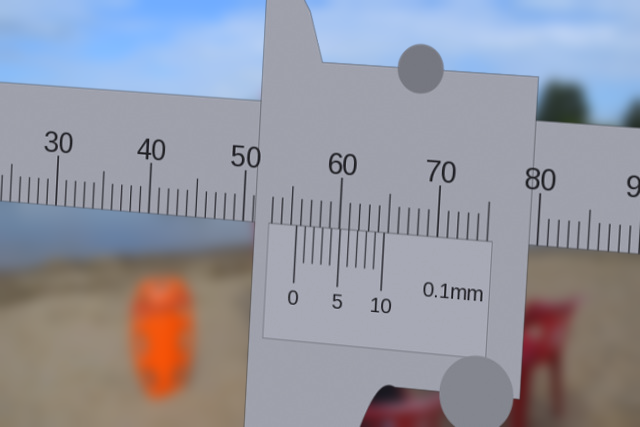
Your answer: **55.6** mm
